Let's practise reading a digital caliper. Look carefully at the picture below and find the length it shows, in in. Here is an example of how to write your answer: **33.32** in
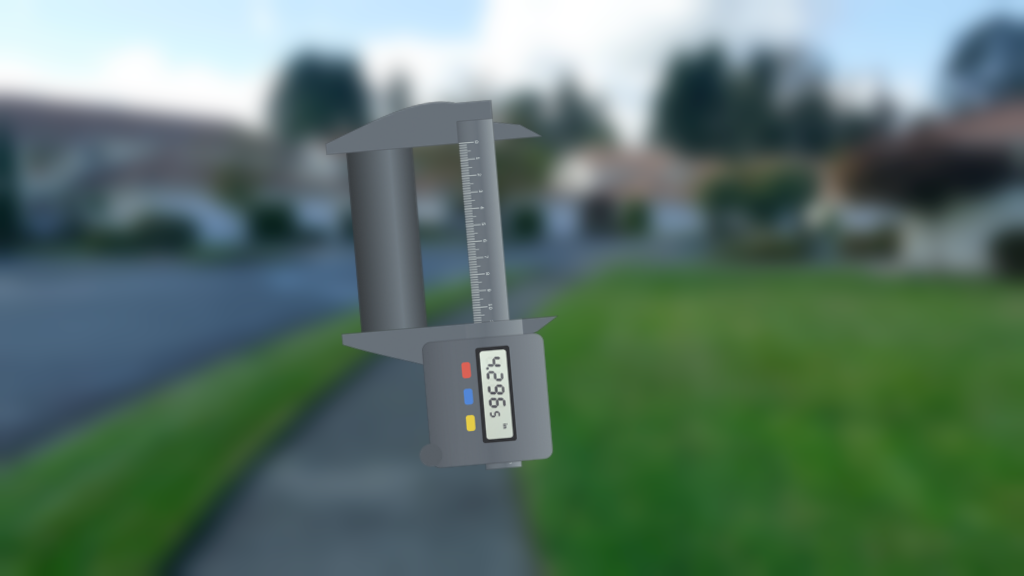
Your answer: **4.2965** in
